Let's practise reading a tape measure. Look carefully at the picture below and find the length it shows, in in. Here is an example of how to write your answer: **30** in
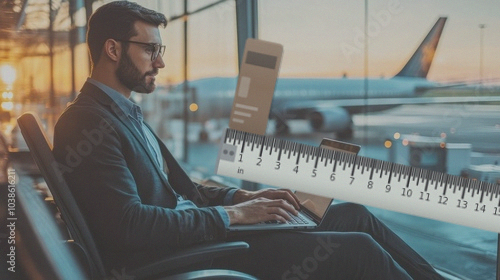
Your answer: **2** in
